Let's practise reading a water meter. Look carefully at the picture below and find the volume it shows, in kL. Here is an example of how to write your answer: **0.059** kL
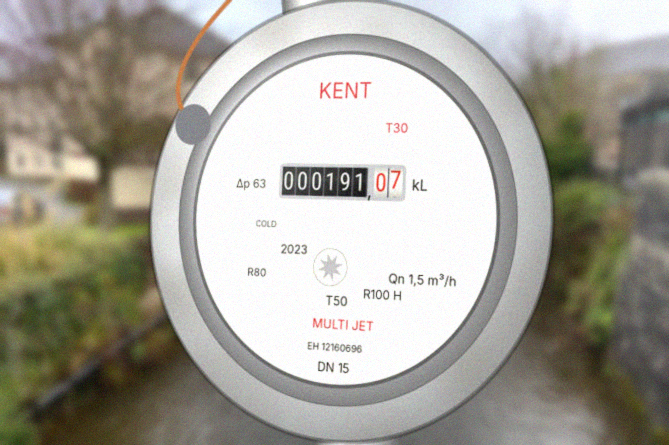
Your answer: **191.07** kL
